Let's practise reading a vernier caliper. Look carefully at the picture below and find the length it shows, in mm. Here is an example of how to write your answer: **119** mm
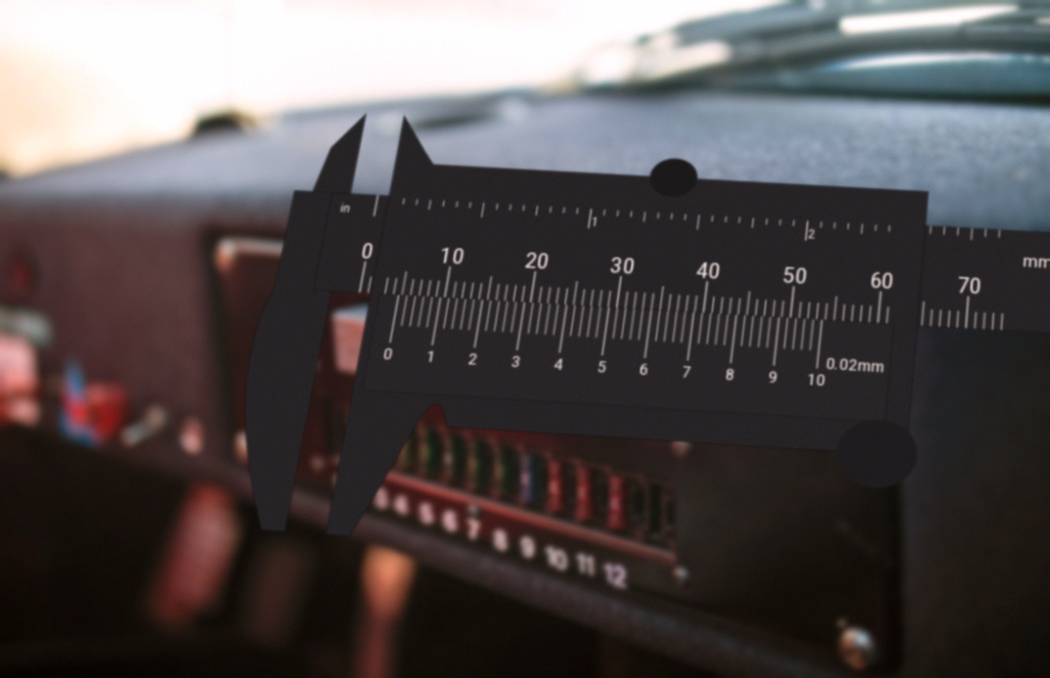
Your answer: **4.6** mm
